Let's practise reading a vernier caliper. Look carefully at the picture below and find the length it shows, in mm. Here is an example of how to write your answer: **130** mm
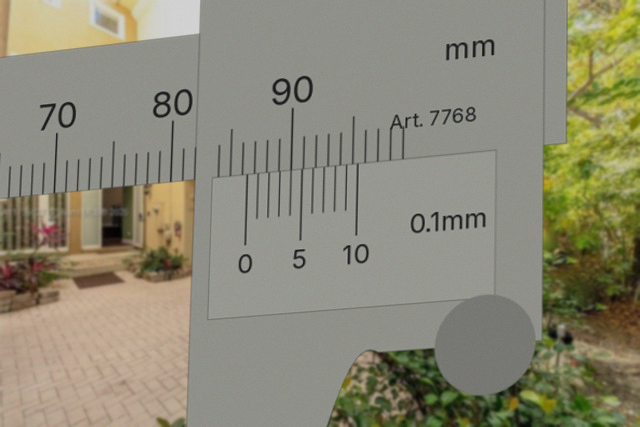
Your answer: **86.4** mm
